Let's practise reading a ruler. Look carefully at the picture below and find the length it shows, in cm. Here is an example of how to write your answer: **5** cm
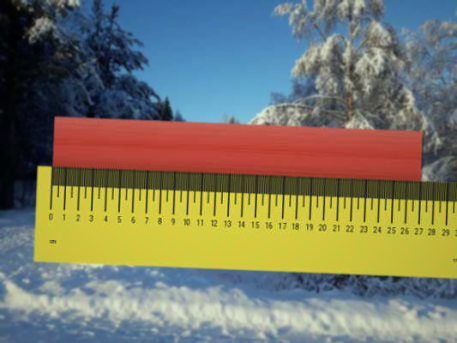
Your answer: **27** cm
